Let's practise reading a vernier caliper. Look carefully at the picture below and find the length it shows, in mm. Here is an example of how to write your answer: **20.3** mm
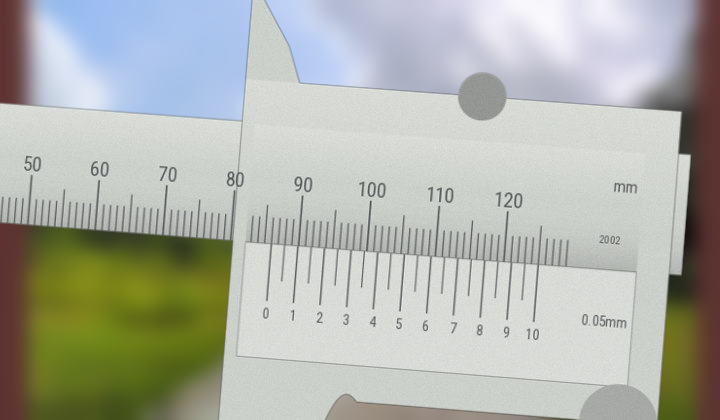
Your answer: **86.0** mm
